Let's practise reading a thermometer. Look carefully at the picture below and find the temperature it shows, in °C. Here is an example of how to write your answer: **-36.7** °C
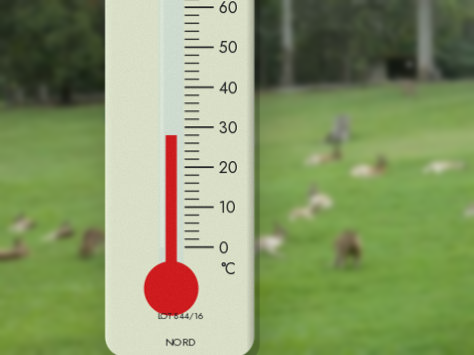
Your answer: **28** °C
